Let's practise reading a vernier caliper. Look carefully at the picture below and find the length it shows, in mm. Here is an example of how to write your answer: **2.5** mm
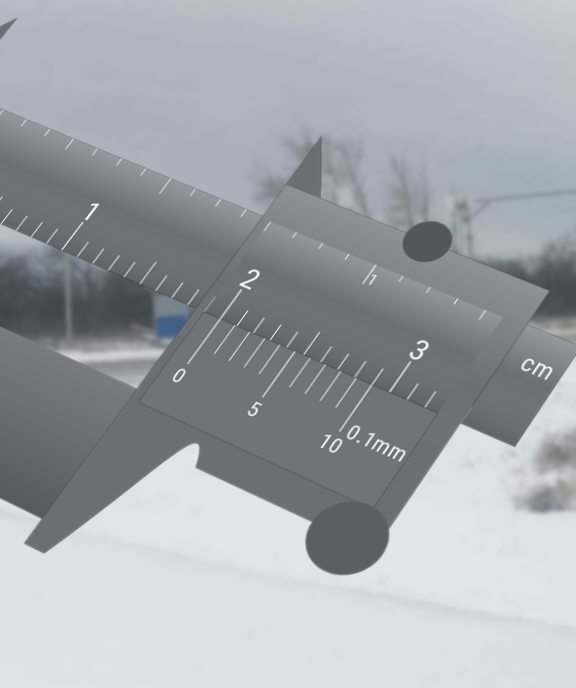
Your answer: **20.0** mm
